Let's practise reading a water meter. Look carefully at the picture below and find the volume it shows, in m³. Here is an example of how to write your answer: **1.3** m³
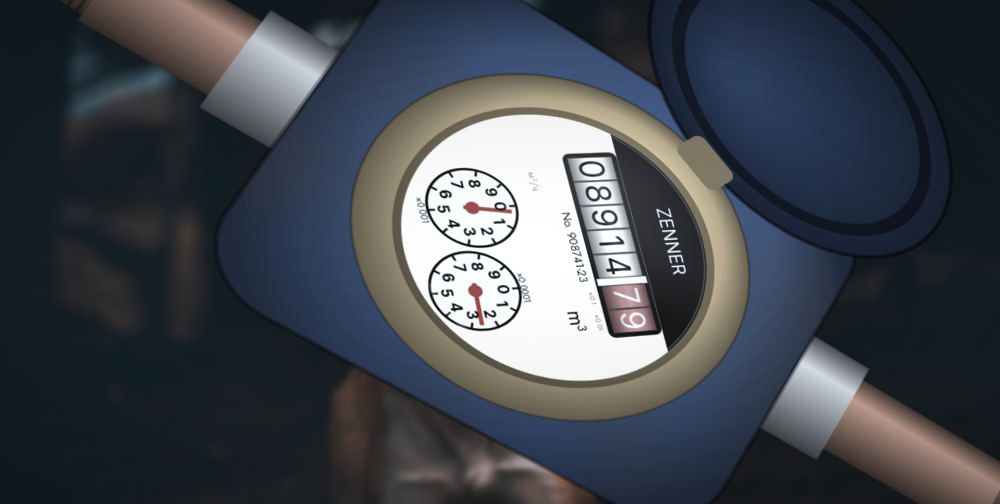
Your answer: **8914.7902** m³
